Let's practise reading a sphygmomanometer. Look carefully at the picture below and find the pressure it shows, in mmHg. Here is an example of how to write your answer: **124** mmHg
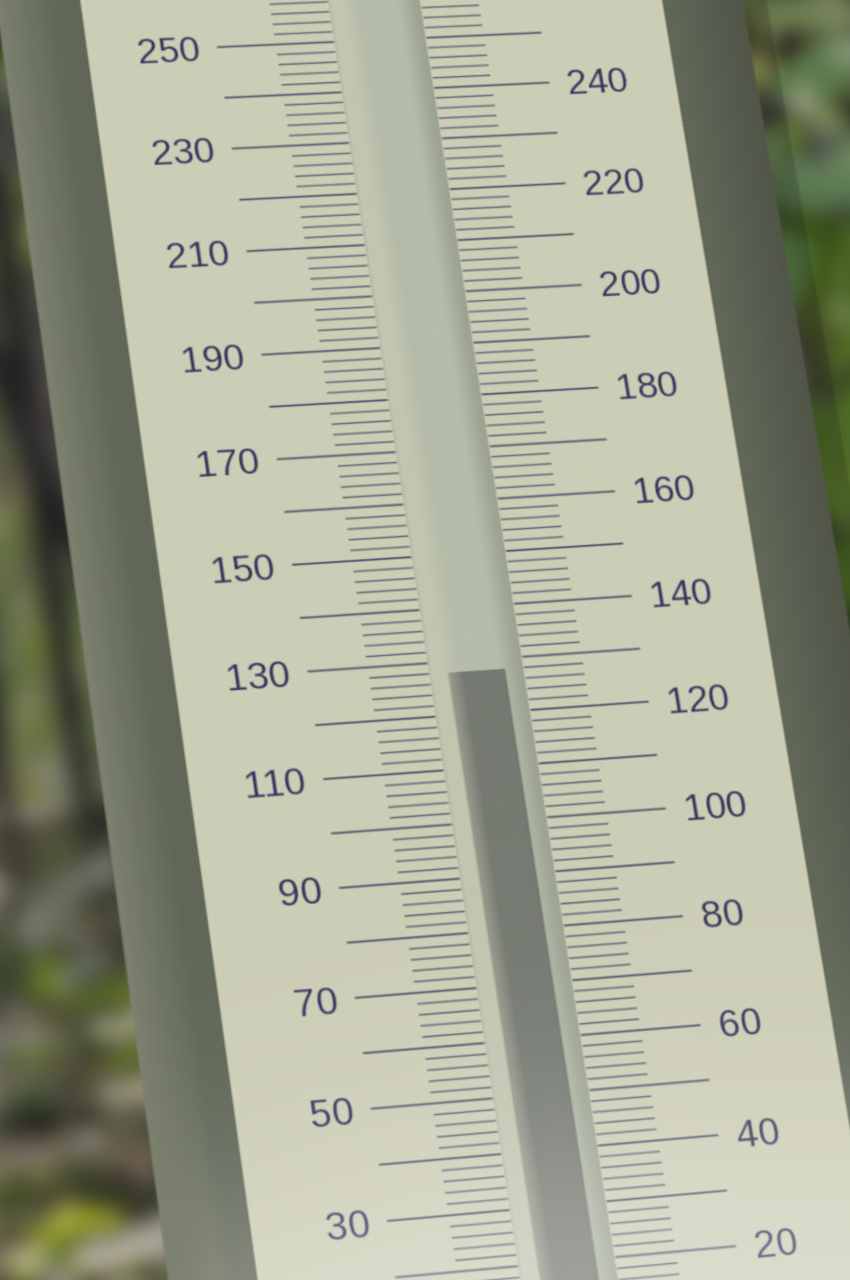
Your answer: **128** mmHg
